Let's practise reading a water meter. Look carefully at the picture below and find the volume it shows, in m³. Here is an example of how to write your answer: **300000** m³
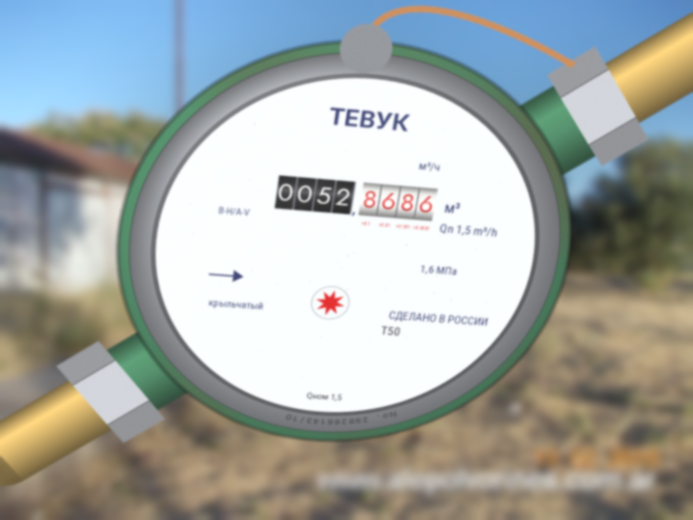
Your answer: **52.8686** m³
